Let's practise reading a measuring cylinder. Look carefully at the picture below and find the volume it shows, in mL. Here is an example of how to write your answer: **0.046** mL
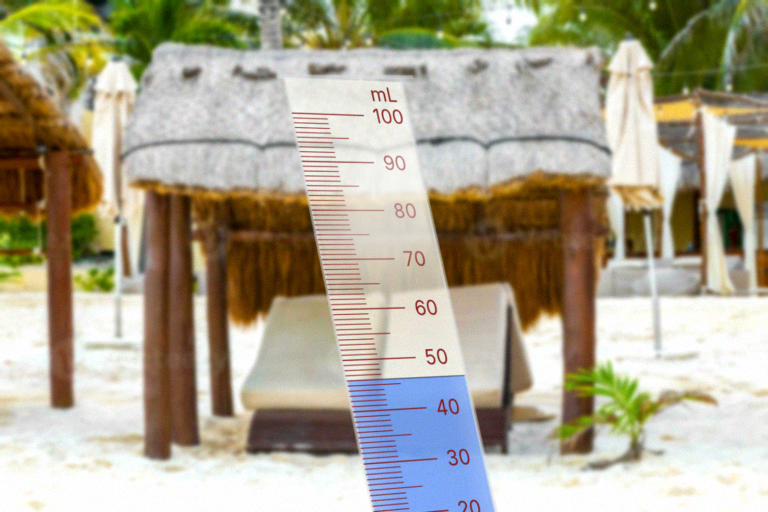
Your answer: **46** mL
